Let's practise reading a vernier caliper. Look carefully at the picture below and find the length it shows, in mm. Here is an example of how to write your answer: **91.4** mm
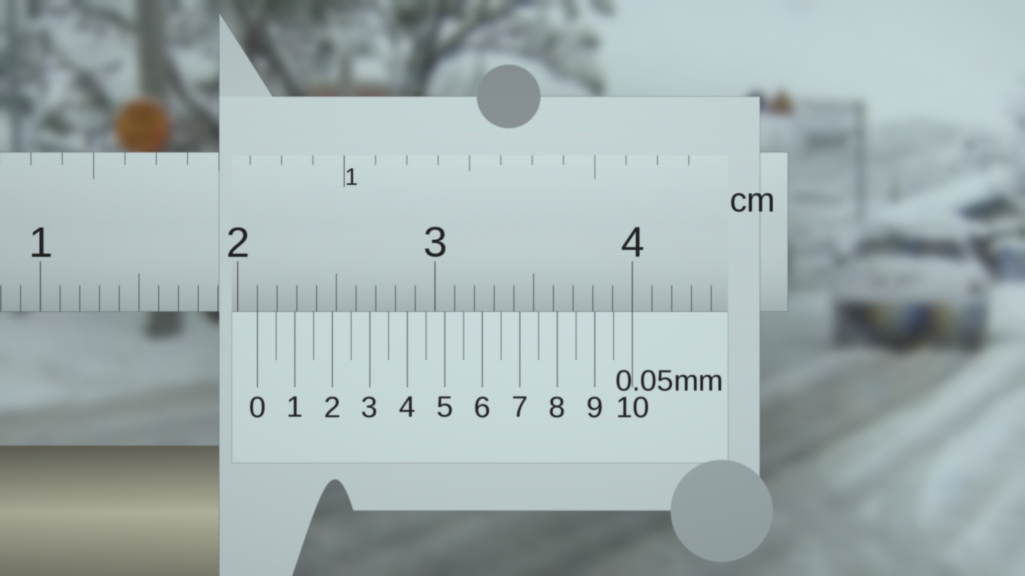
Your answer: **21.0** mm
